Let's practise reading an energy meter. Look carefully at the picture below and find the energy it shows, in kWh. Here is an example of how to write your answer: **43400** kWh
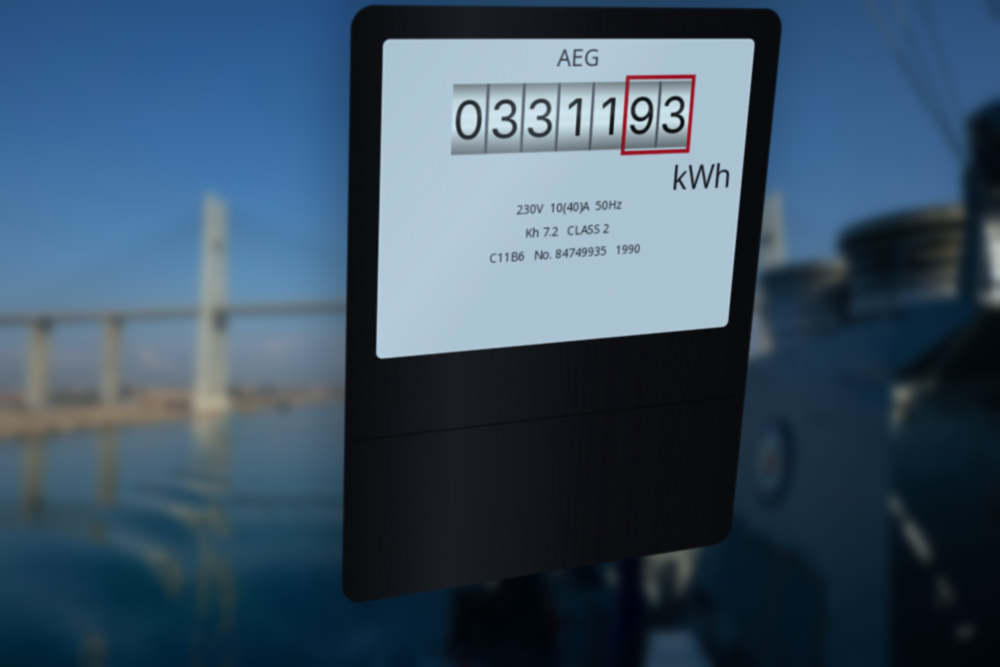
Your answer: **3311.93** kWh
